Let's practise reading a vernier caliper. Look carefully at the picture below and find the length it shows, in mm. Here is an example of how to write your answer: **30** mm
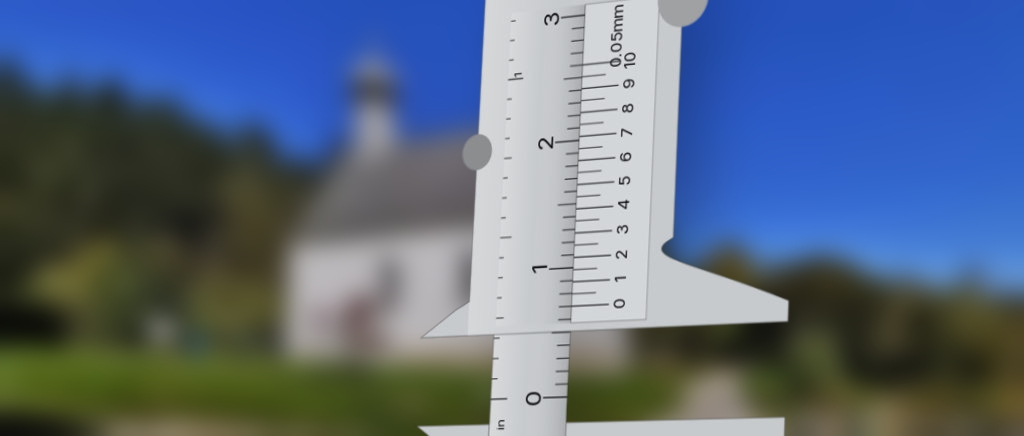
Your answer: **7.0** mm
